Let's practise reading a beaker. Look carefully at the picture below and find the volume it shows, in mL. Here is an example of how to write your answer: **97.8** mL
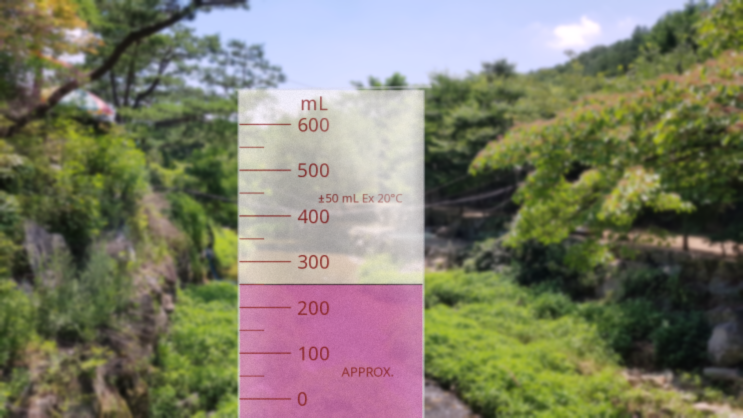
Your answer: **250** mL
